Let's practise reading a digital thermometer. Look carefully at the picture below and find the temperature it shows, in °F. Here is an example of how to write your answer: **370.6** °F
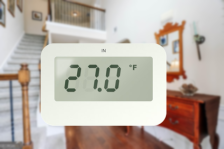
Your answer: **27.0** °F
